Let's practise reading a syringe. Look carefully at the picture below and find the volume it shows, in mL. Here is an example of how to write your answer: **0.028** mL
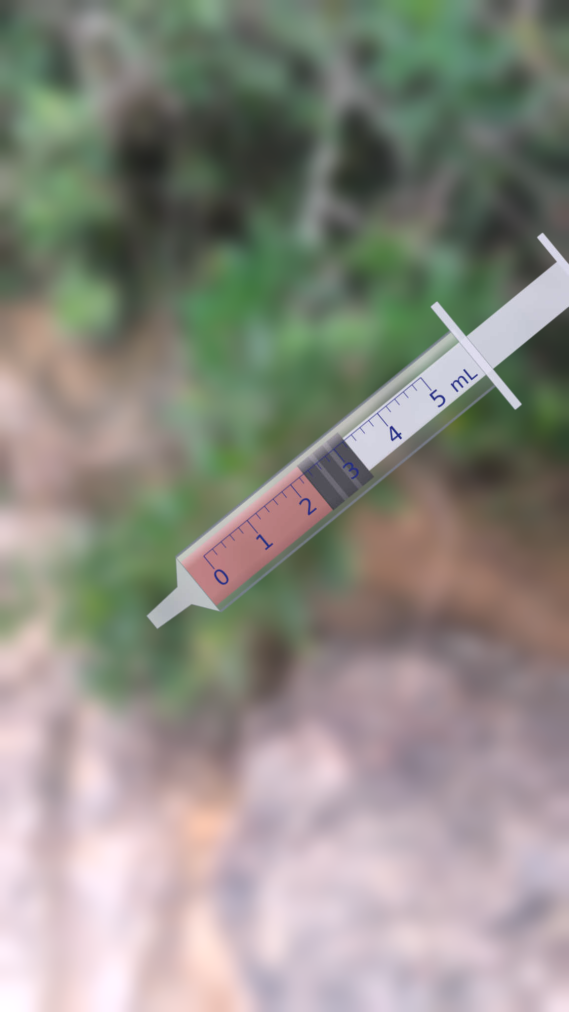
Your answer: **2.3** mL
